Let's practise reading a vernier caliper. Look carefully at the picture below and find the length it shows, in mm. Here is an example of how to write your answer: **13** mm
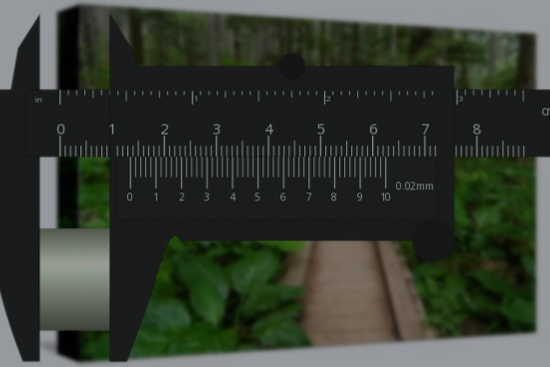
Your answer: **13.5** mm
